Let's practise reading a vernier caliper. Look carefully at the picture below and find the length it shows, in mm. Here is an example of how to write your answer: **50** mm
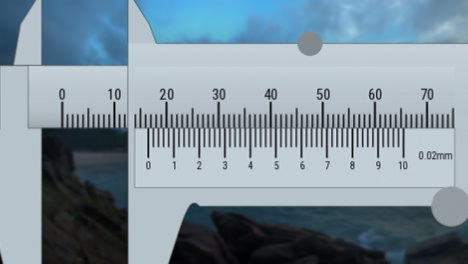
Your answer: **16.5** mm
